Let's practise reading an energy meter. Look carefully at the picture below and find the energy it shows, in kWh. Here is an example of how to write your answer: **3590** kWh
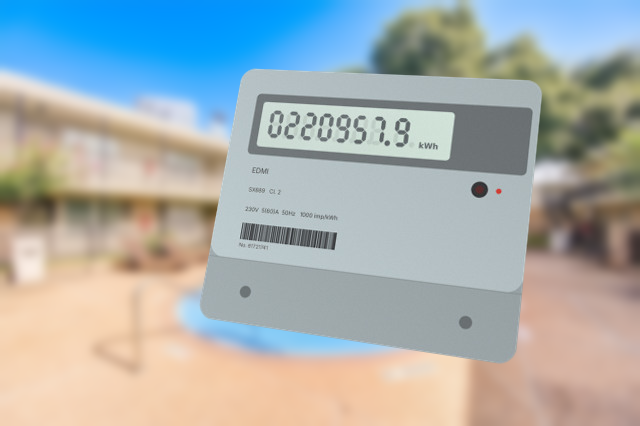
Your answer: **220957.9** kWh
